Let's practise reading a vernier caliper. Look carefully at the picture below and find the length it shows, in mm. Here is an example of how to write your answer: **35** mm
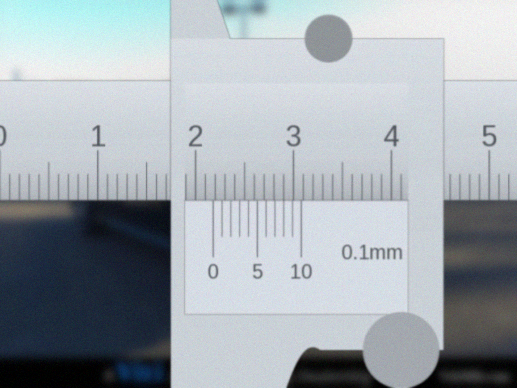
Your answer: **21.8** mm
